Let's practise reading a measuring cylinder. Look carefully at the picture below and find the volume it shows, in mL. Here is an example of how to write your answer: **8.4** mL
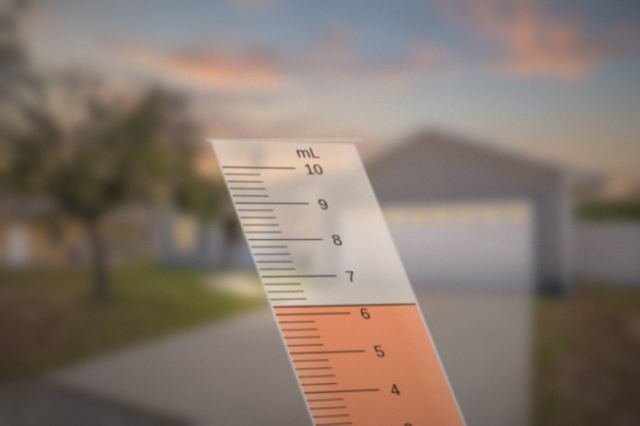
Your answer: **6.2** mL
